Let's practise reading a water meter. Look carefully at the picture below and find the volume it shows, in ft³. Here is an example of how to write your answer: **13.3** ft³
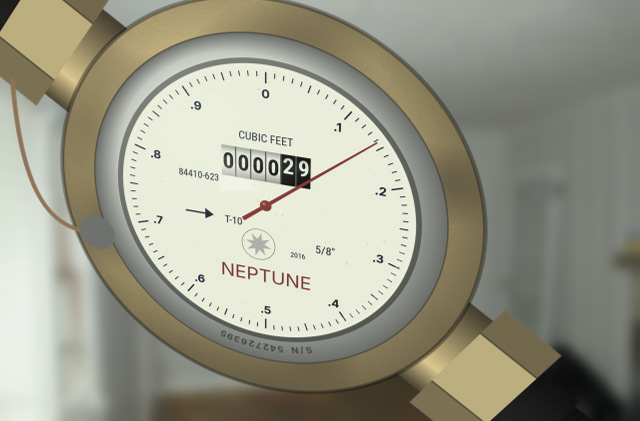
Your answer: **29.14** ft³
